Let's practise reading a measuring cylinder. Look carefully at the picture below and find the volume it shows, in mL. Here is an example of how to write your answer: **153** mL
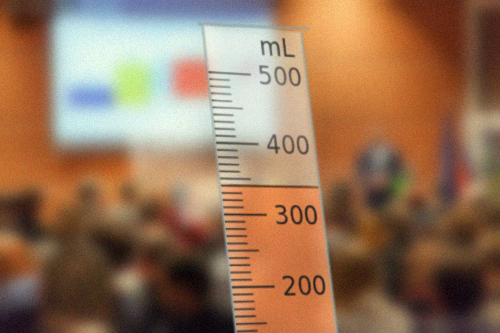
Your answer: **340** mL
